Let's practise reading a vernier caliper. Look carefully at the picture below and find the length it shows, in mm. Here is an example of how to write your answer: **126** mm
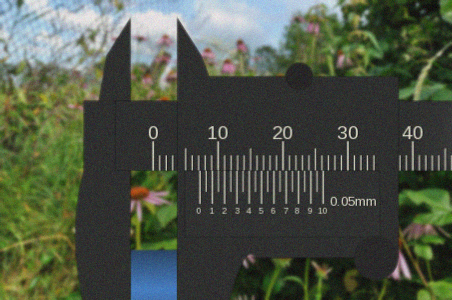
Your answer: **7.2** mm
